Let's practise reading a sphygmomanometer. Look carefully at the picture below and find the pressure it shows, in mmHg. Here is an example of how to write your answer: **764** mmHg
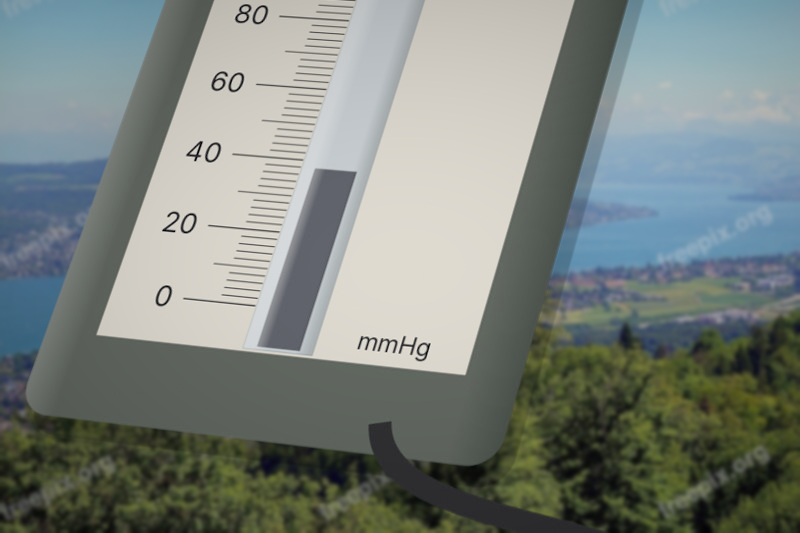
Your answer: **38** mmHg
